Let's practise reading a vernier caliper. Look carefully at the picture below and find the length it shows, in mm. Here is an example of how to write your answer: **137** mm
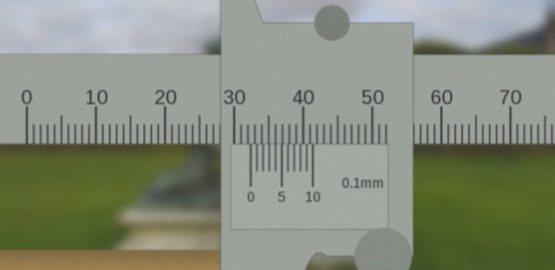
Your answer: **32.4** mm
